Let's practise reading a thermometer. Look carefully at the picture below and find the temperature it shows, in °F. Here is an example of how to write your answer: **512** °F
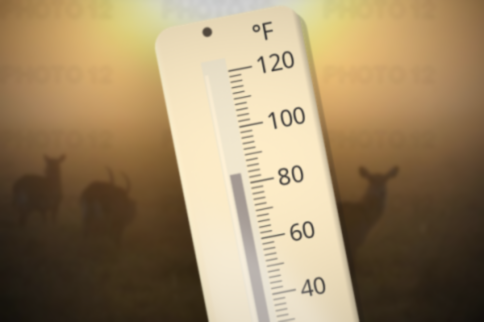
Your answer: **84** °F
